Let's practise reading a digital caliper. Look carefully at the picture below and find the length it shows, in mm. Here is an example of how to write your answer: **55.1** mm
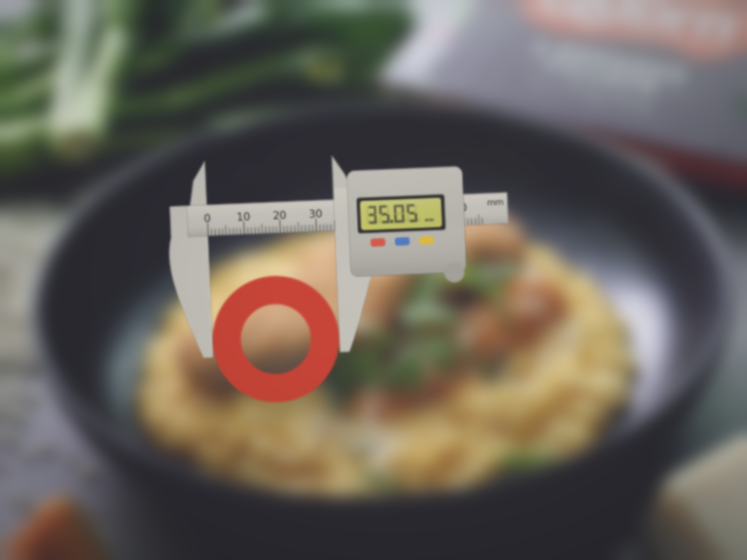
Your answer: **35.05** mm
